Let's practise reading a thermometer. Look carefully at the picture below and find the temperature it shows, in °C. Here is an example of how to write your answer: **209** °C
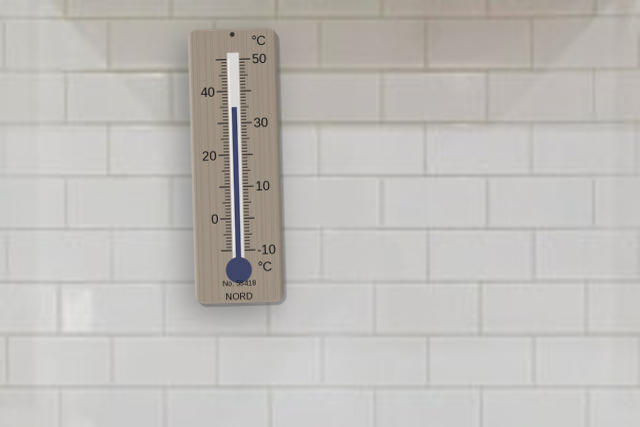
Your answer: **35** °C
